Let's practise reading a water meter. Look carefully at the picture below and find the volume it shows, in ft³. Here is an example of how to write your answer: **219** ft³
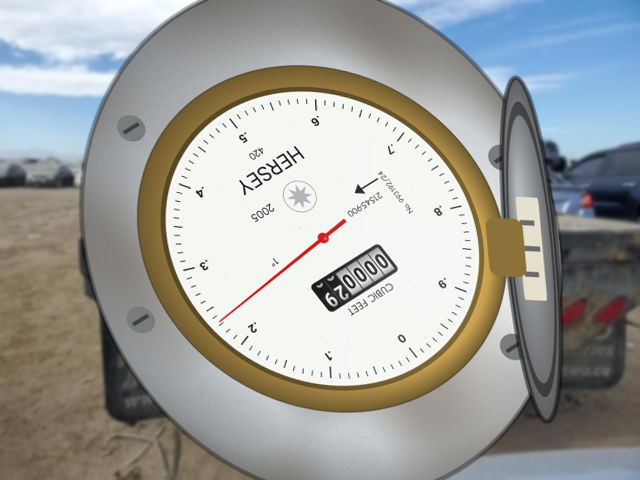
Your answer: **29.23** ft³
